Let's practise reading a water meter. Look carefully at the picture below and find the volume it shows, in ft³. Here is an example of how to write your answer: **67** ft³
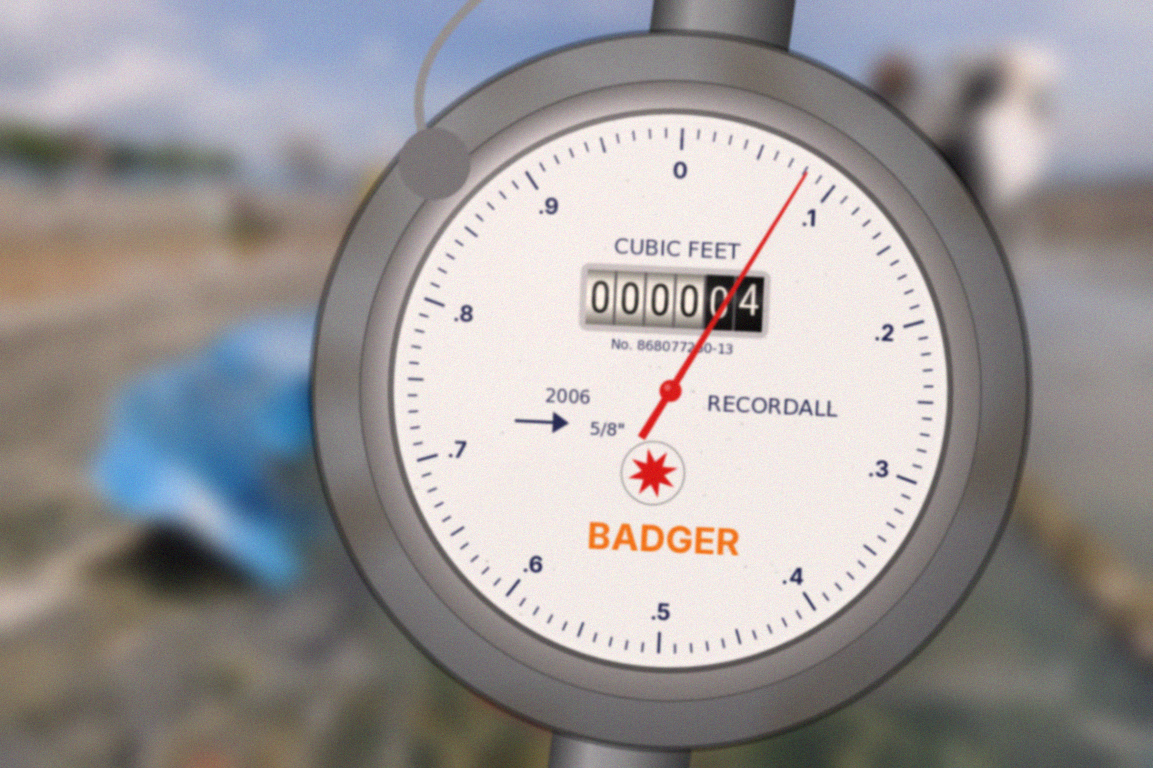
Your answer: **4.08** ft³
